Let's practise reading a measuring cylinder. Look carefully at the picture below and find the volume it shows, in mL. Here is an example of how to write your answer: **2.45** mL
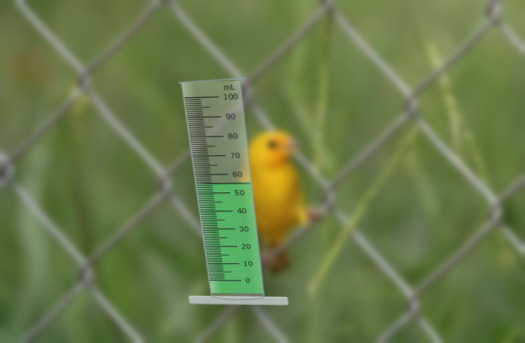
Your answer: **55** mL
